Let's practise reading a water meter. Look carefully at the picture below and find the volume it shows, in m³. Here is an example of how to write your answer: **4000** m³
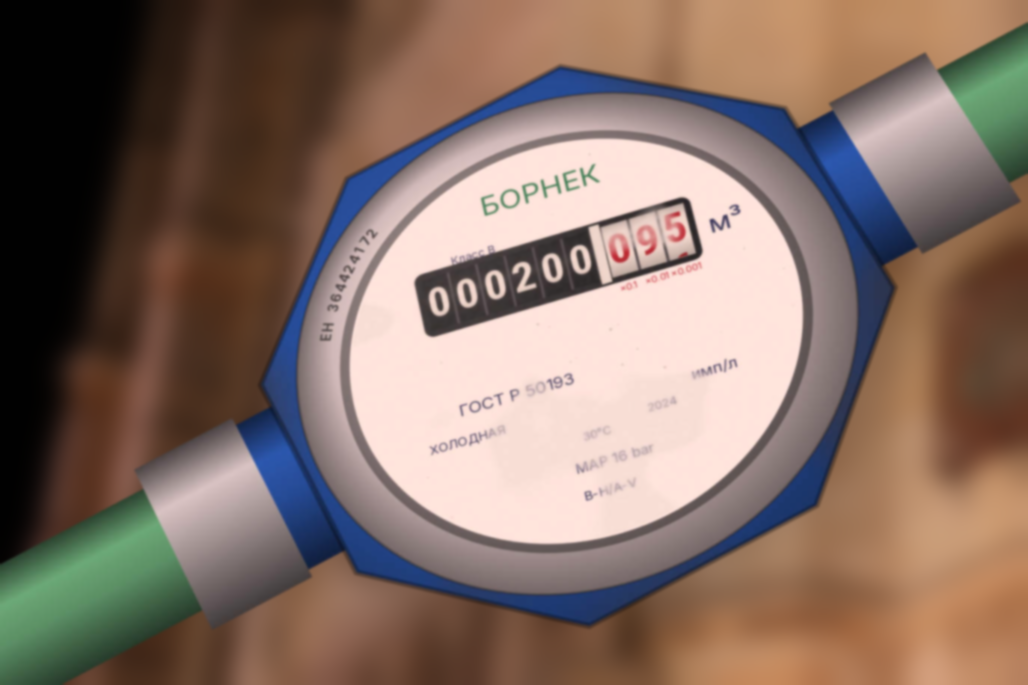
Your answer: **200.095** m³
